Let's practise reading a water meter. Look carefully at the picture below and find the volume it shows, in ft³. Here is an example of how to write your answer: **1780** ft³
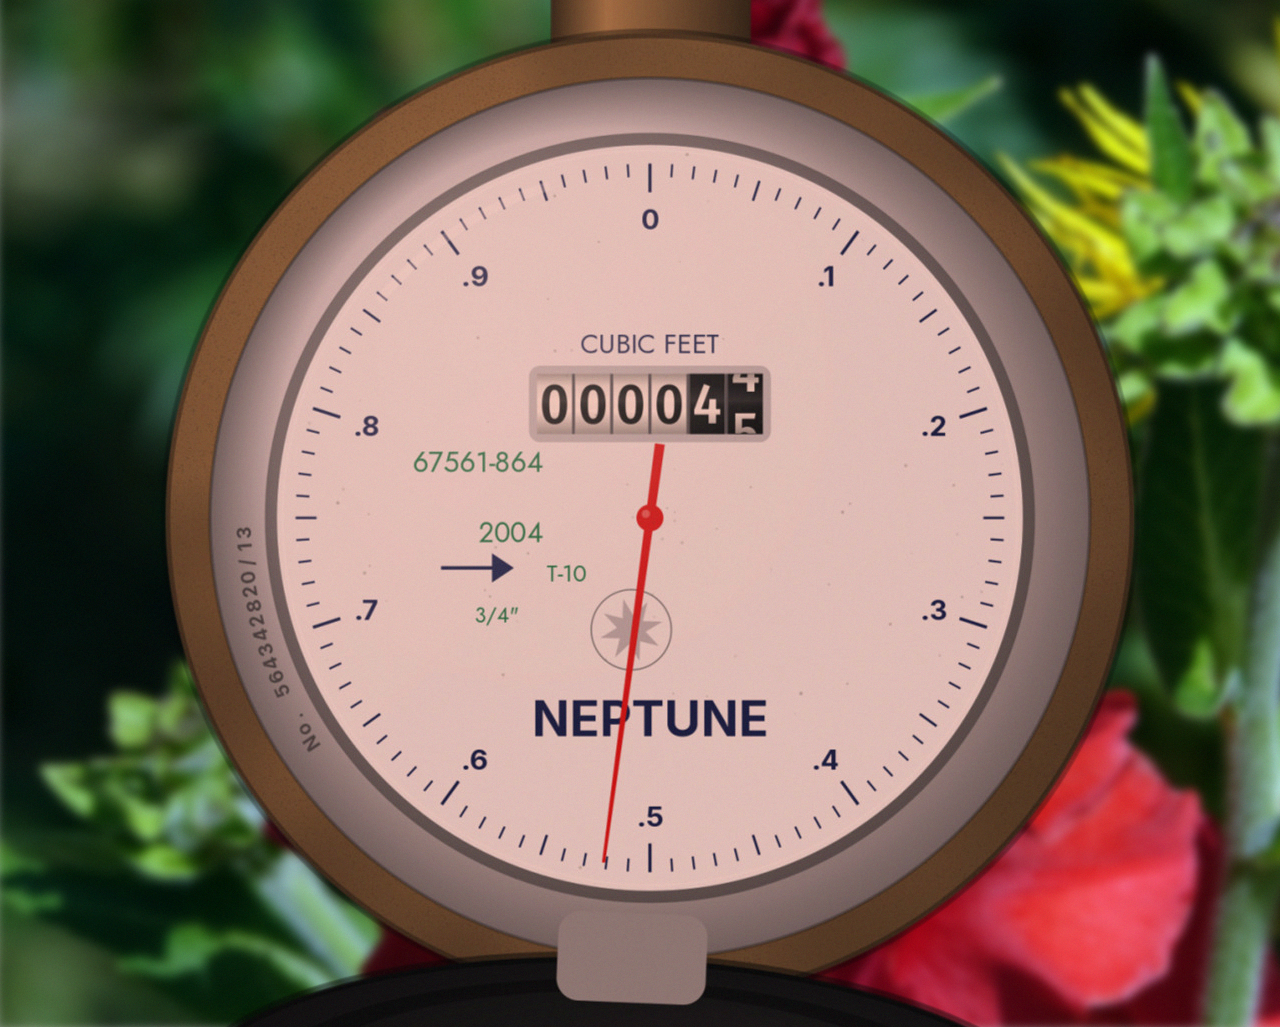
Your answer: **44.52** ft³
